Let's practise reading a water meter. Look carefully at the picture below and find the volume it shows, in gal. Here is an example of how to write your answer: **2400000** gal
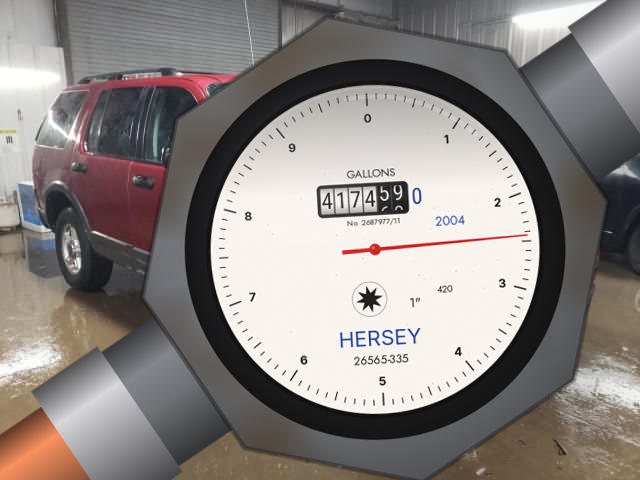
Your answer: **4174592.4** gal
